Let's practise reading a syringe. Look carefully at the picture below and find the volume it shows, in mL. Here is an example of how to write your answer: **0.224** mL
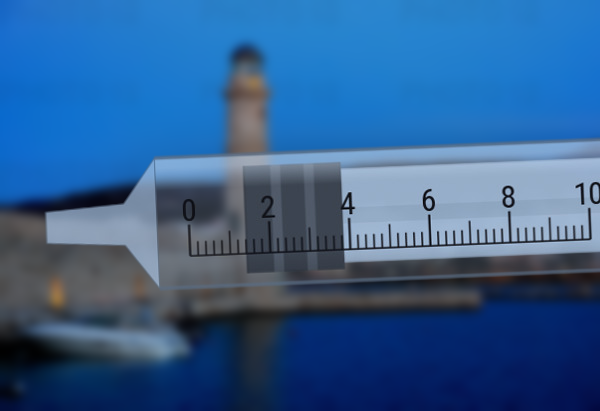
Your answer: **1.4** mL
